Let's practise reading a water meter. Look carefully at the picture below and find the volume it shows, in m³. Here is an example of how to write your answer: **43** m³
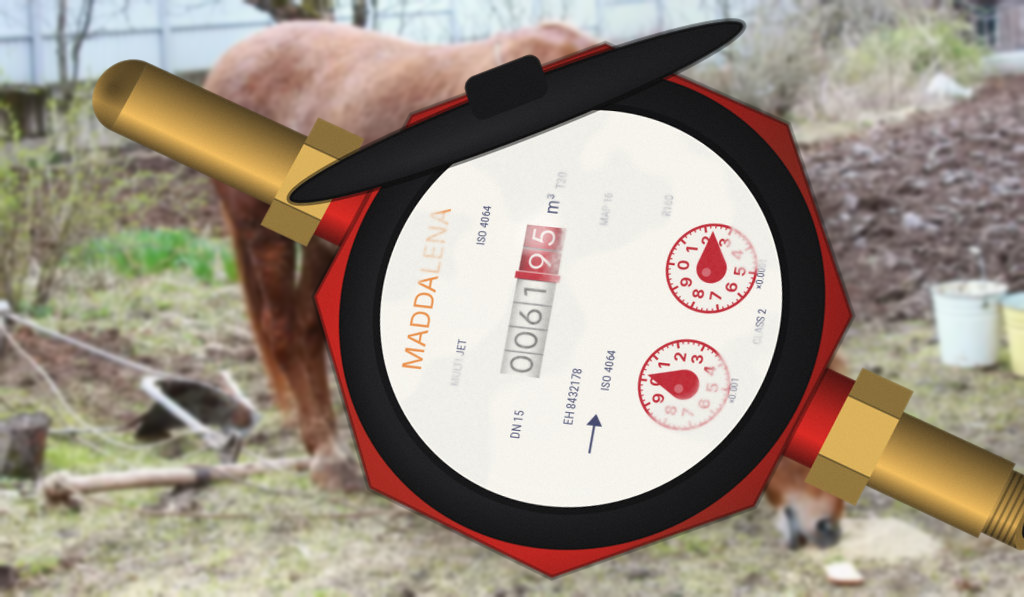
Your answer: **61.9502** m³
